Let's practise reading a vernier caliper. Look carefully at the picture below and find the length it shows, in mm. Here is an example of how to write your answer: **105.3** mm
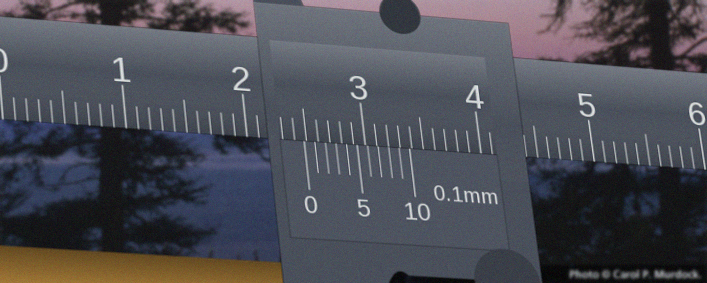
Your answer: **24.8** mm
